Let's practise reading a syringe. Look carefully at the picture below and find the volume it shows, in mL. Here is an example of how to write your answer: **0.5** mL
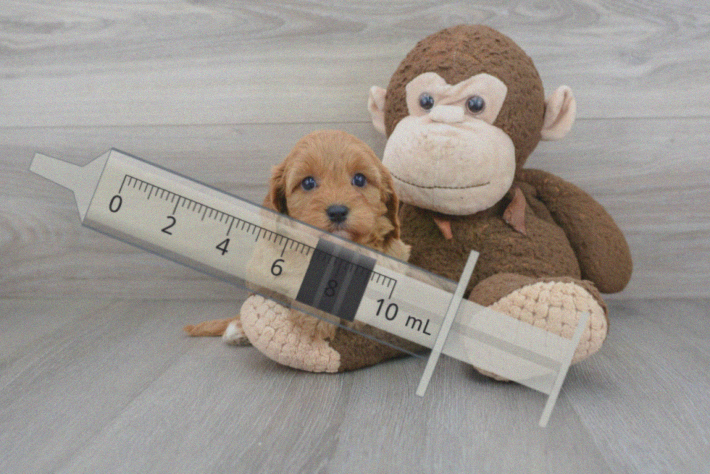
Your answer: **7** mL
